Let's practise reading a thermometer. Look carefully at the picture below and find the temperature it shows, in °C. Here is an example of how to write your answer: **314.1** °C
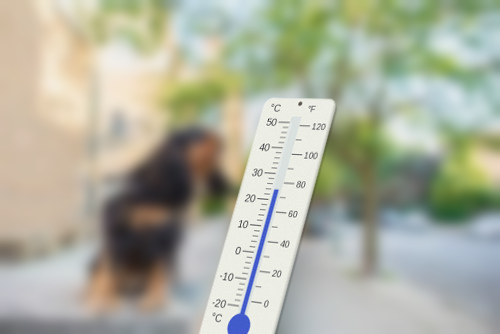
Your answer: **24** °C
